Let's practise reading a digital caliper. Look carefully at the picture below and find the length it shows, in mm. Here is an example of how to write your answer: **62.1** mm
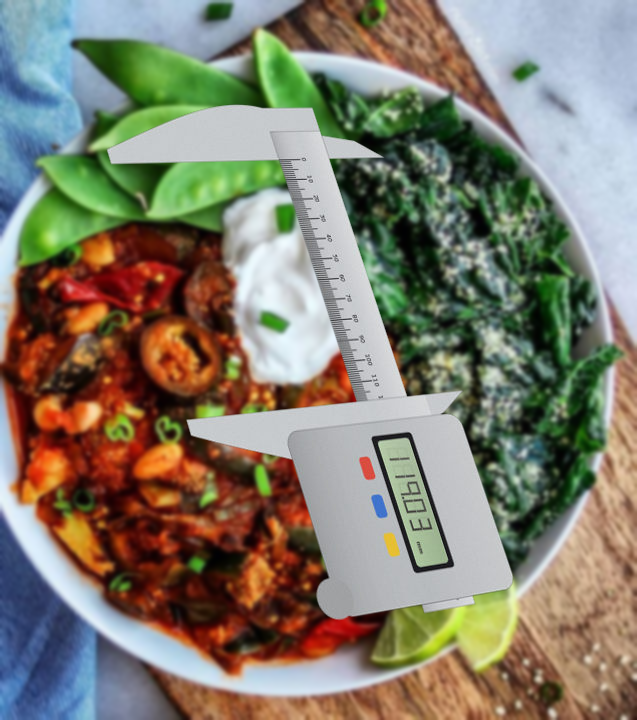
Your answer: **119.03** mm
